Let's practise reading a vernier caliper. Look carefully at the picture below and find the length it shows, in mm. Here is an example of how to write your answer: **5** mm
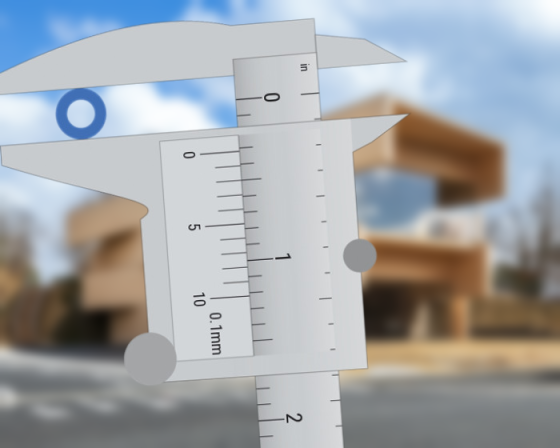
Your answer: **3.2** mm
